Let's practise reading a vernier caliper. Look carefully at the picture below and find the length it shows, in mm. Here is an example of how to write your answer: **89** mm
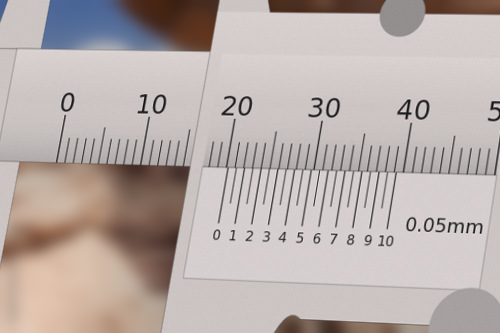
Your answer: **20.2** mm
